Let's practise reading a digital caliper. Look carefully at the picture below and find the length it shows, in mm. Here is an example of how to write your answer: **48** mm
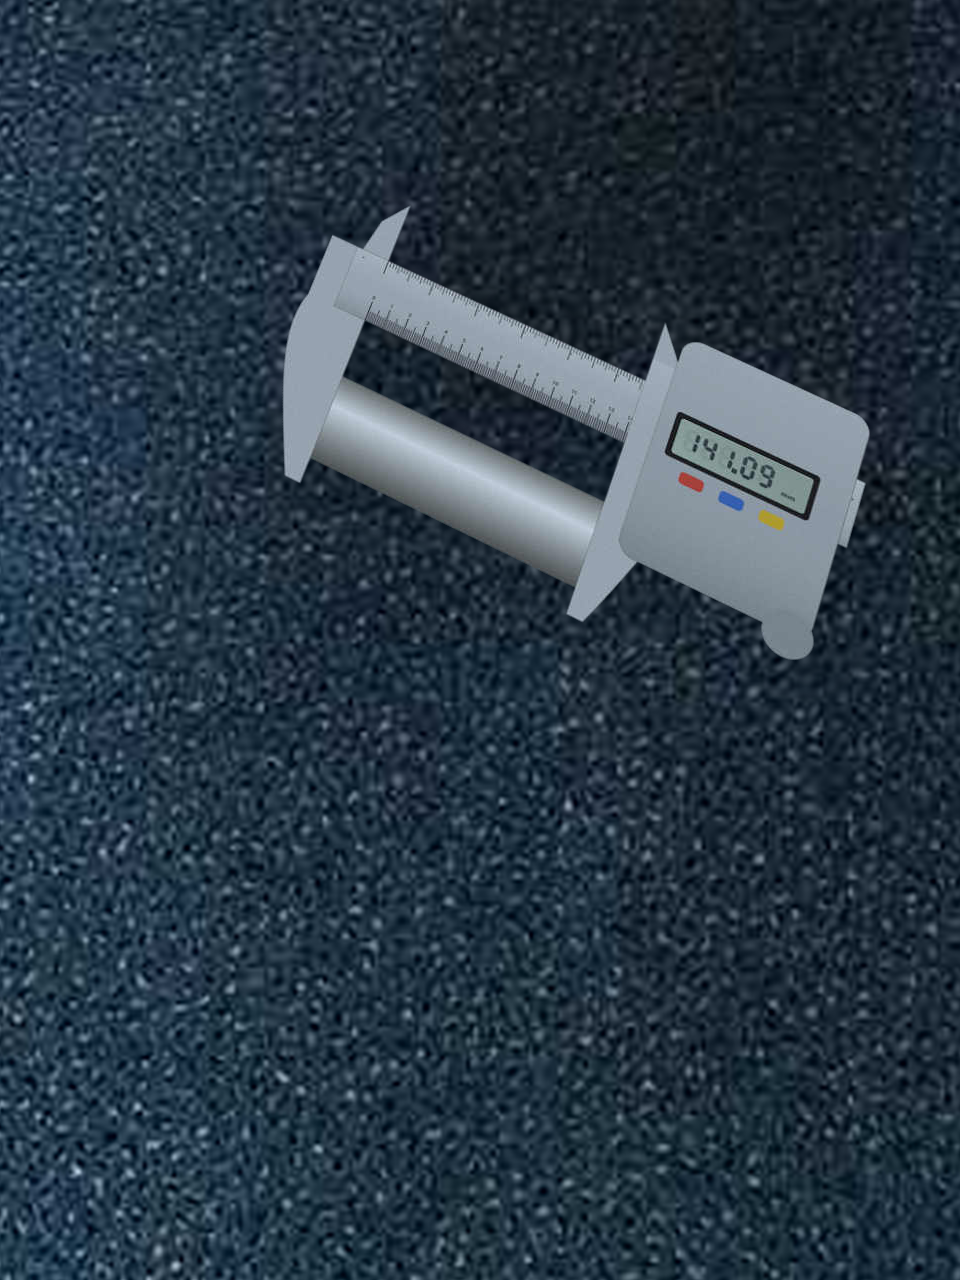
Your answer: **141.09** mm
